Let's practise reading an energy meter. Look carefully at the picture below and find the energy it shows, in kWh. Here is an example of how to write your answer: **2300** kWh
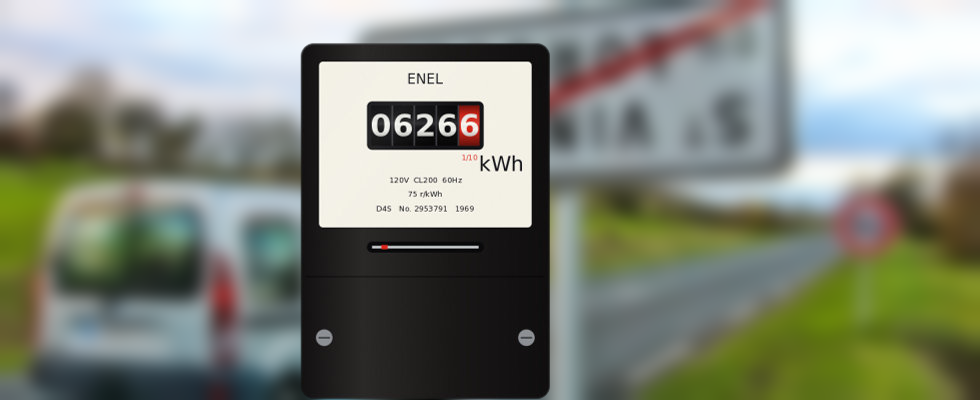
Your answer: **626.6** kWh
